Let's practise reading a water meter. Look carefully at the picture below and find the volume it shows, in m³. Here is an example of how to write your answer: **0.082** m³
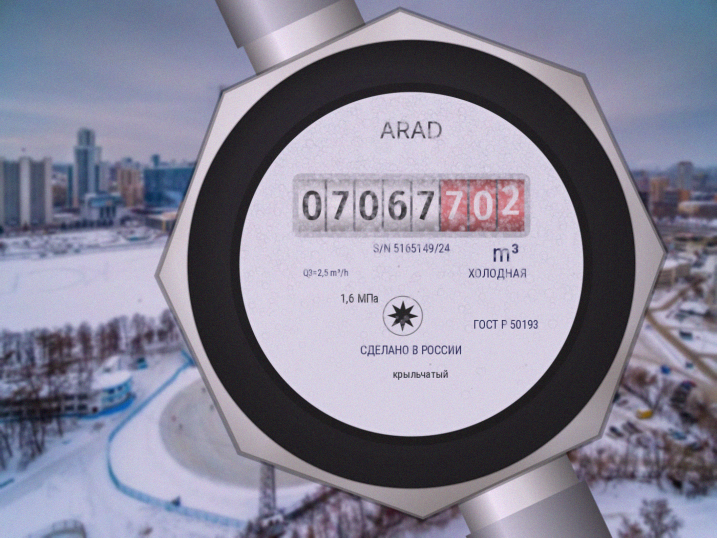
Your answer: **7067.702** m³
